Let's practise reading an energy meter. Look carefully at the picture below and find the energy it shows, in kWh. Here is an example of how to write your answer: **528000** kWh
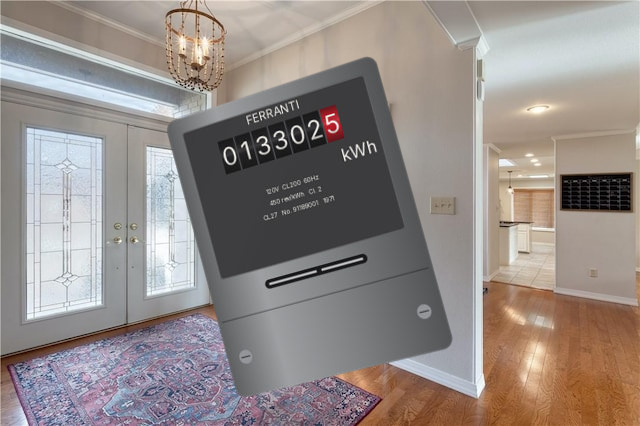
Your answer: **13302.5** kWh
